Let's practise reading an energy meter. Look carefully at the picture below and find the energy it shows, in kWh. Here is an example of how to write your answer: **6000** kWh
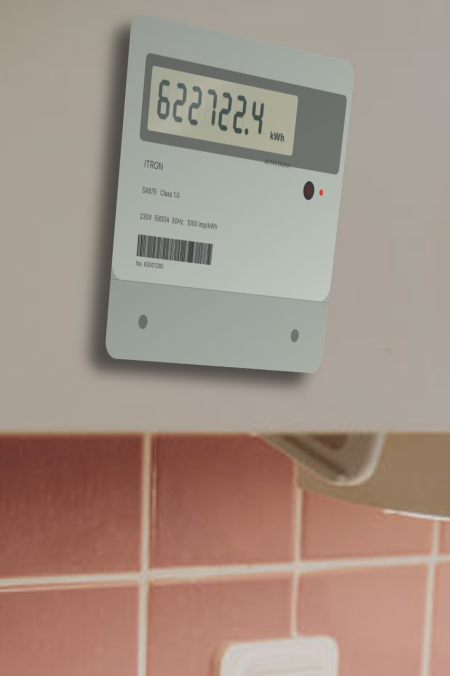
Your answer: **622722.4** kWh
